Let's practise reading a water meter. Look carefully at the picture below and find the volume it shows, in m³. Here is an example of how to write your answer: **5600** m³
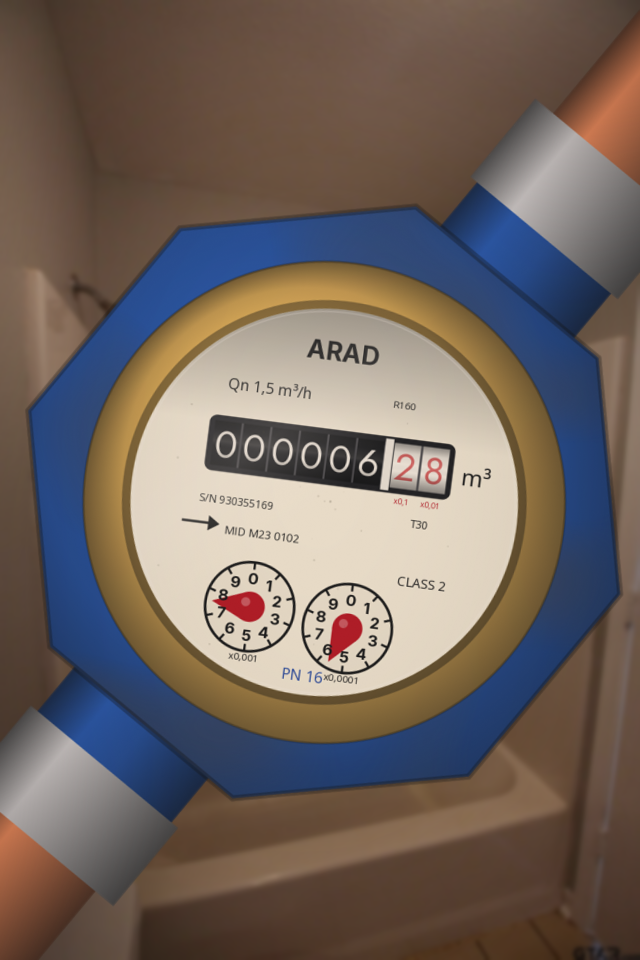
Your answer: **6.2875** m³
